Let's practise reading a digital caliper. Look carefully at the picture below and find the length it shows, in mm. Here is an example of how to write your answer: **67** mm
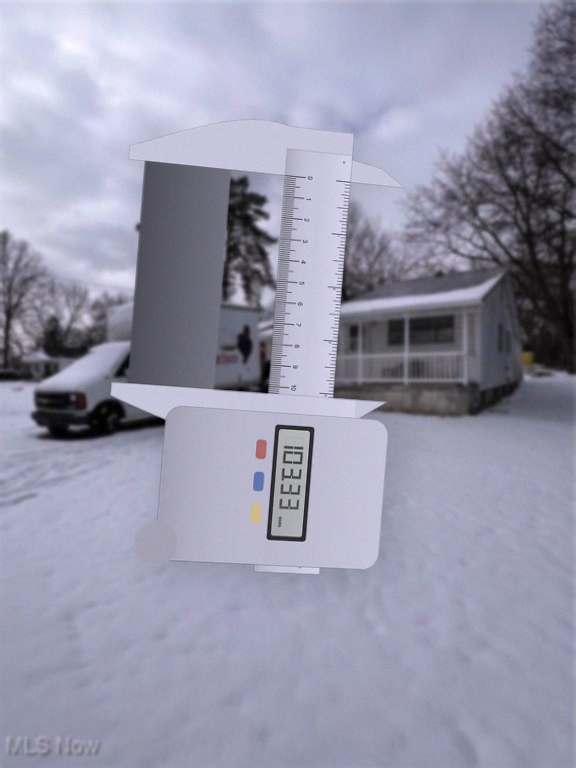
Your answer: **103.33** mm
